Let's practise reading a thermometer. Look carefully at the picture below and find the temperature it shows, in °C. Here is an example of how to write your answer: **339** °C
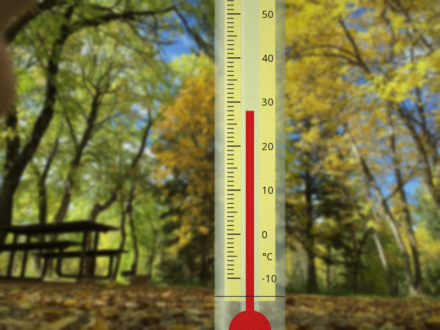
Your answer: **28** °C
